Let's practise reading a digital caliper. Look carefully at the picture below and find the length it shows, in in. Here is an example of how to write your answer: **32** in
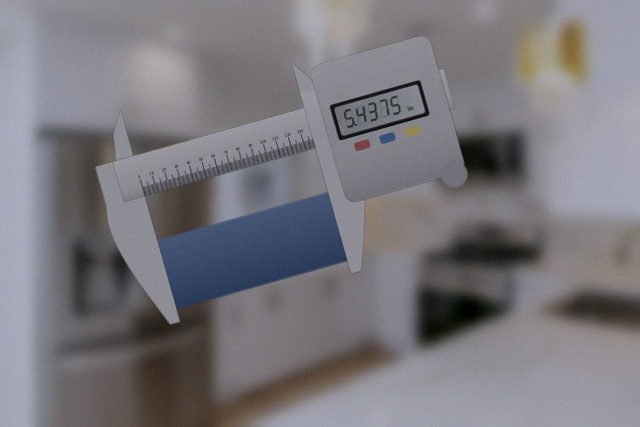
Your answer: **5.4375** in
